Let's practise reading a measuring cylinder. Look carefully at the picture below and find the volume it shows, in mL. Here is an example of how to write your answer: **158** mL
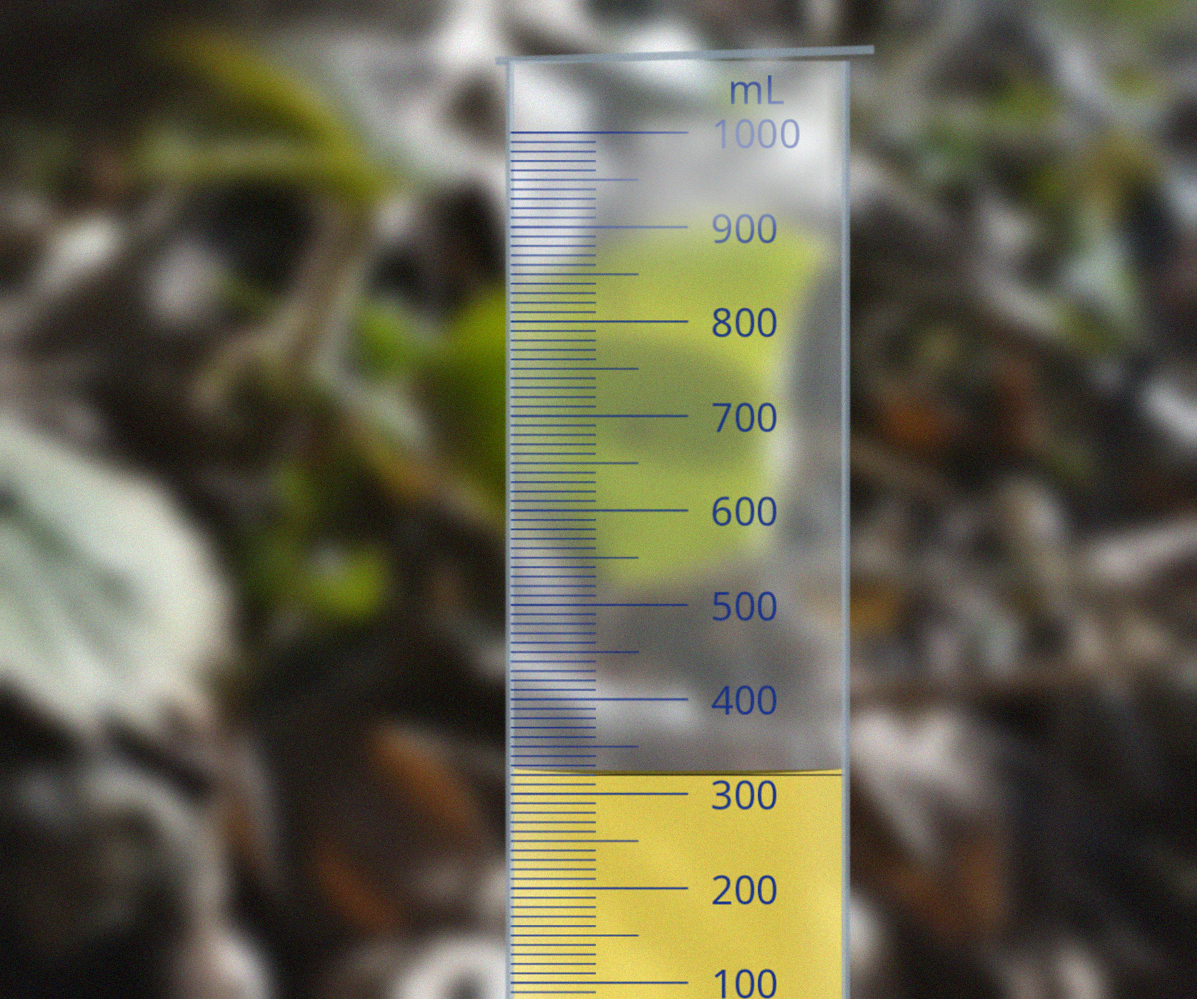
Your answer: **320** mL
